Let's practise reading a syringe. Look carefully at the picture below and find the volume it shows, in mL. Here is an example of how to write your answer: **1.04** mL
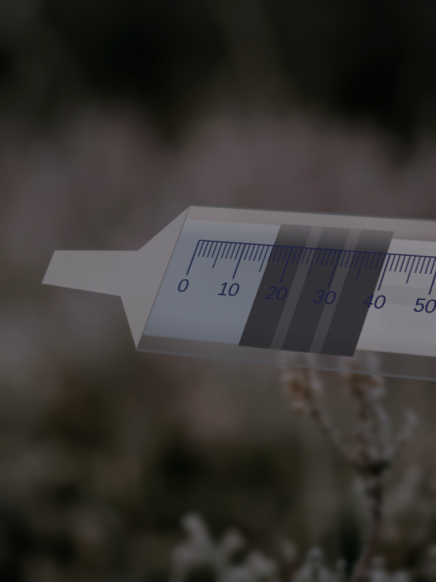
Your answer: **16** mL
